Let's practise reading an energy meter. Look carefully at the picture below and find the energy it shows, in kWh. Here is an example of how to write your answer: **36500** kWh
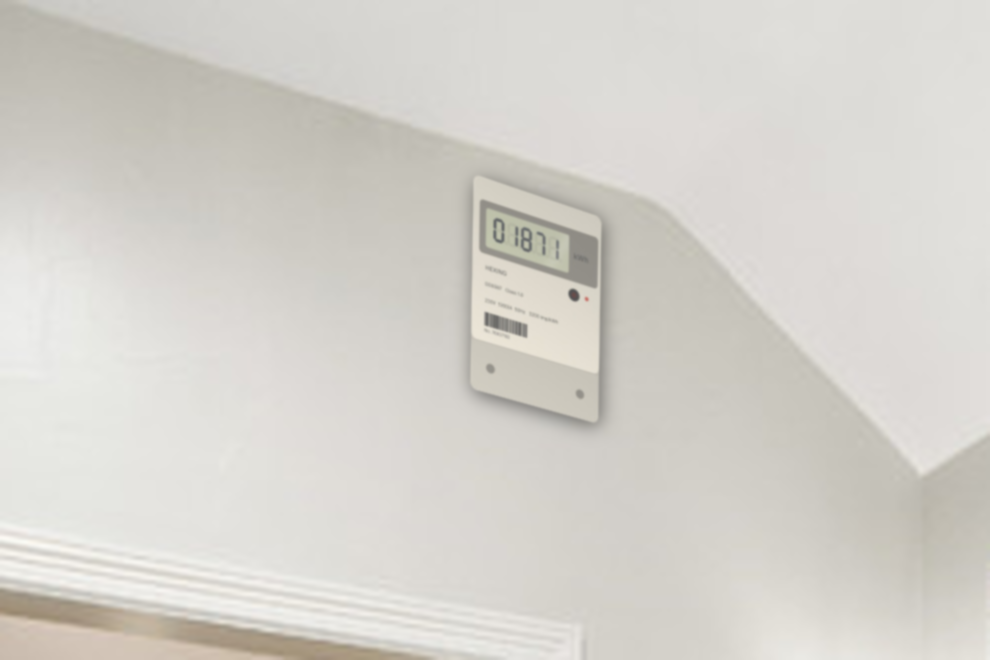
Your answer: **1871** kWh
